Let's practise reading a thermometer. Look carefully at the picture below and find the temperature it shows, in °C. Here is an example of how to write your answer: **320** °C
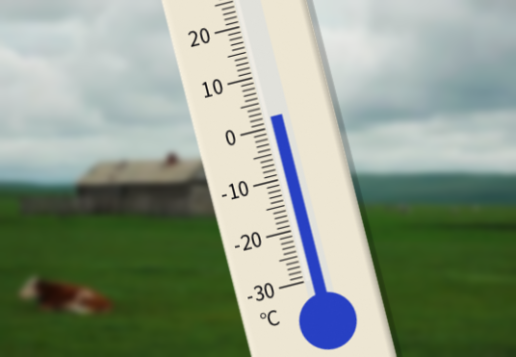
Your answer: **2** °C
